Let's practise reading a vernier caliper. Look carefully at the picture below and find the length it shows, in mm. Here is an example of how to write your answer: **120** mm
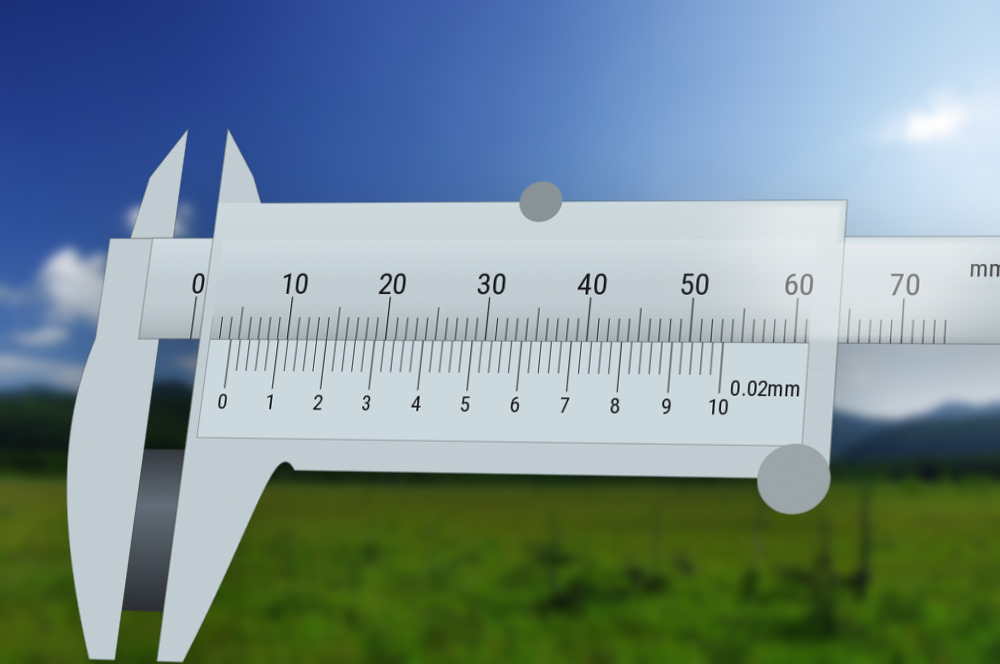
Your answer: **4.2** mm
